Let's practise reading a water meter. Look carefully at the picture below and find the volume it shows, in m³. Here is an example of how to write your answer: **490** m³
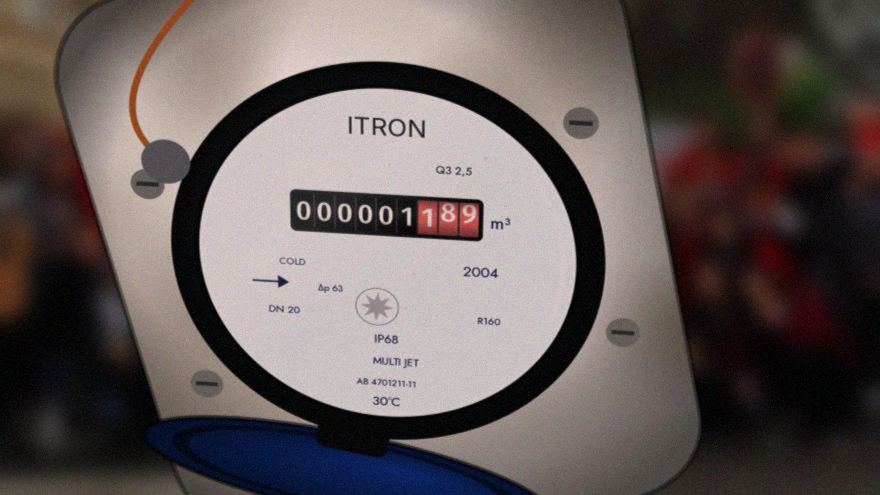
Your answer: **1.189** m³
